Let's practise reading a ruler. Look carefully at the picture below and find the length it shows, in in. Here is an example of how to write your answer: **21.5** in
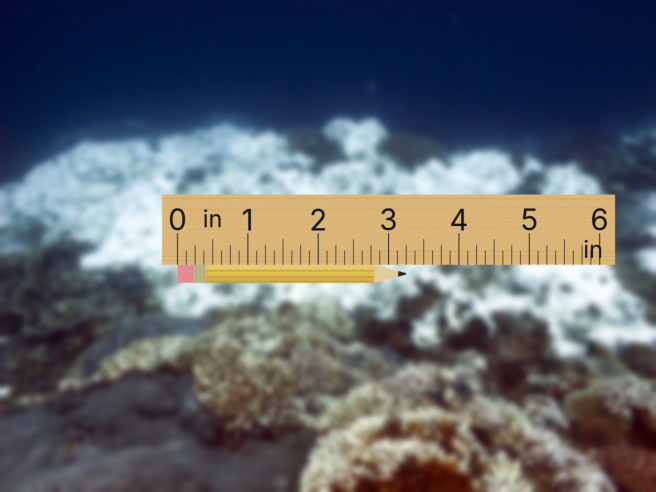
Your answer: **3.25** in
